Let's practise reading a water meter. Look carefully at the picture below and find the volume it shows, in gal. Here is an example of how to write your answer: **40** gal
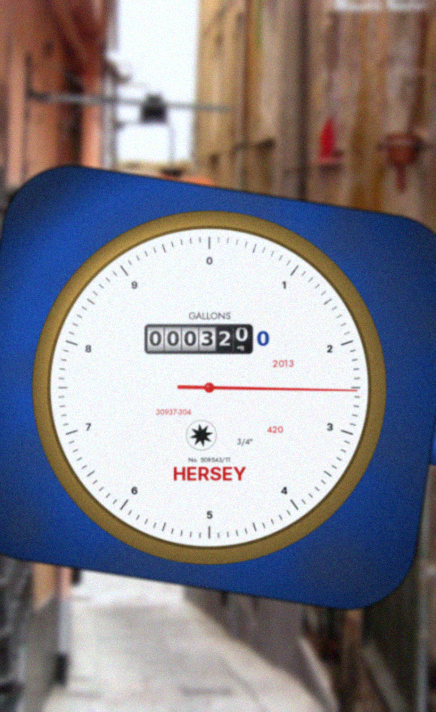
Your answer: **3202.5** gal
